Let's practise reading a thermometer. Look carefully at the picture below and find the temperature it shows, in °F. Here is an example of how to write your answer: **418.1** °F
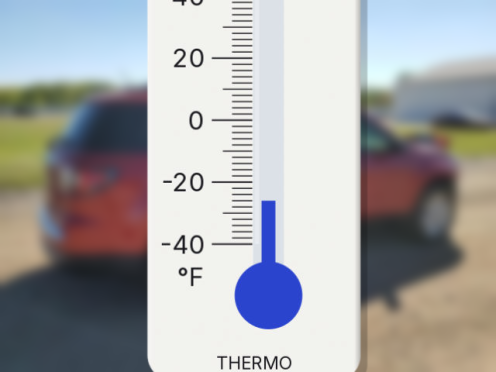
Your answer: **-26** °F
